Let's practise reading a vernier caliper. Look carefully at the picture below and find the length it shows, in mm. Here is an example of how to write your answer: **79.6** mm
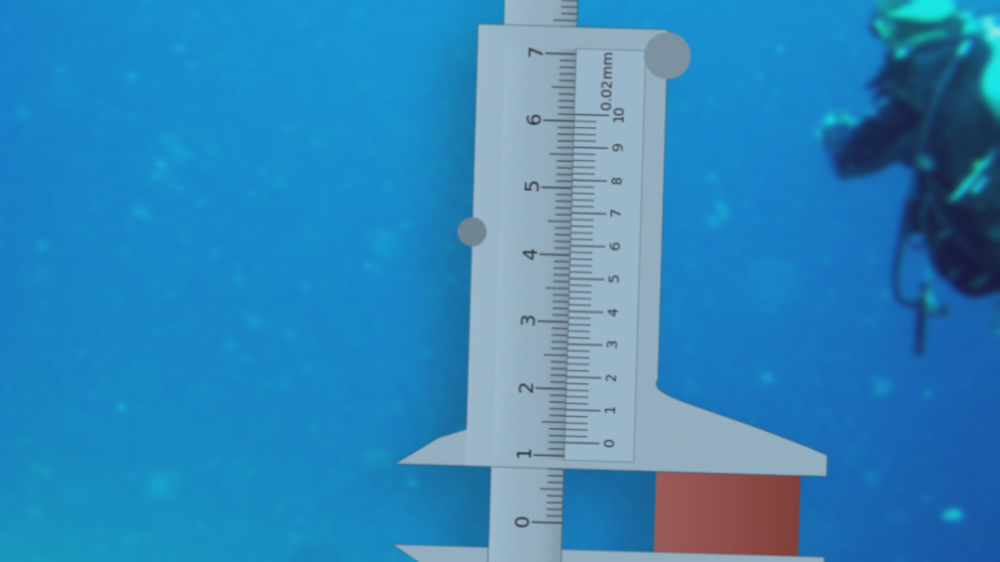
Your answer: **12.0** mm
